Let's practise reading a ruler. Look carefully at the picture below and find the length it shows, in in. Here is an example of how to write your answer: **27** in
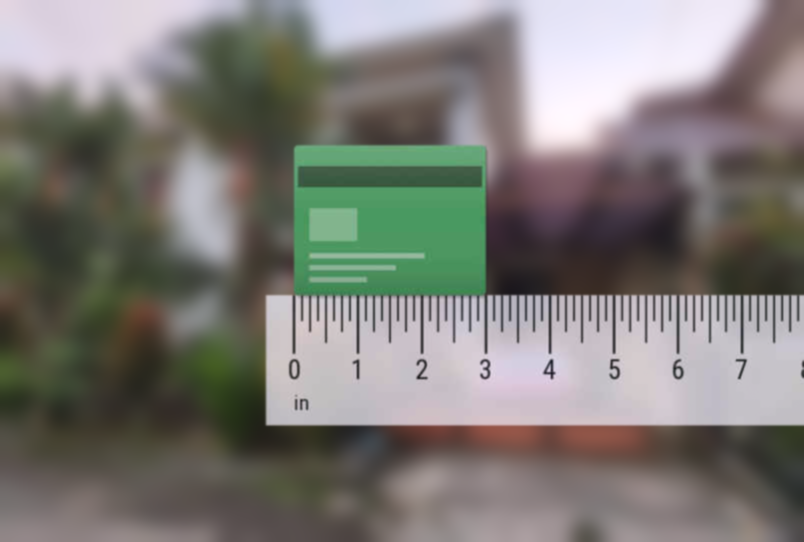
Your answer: **3** in
